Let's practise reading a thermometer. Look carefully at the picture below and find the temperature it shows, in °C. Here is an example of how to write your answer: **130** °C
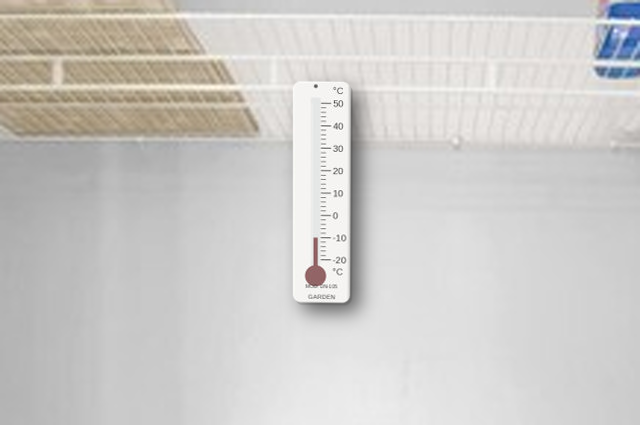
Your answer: **-10** °C
